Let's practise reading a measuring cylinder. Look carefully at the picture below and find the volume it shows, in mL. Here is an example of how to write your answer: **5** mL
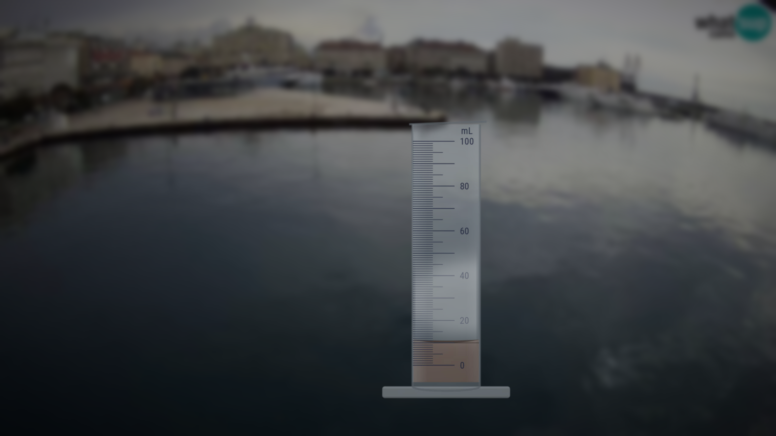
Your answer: **10** mL
